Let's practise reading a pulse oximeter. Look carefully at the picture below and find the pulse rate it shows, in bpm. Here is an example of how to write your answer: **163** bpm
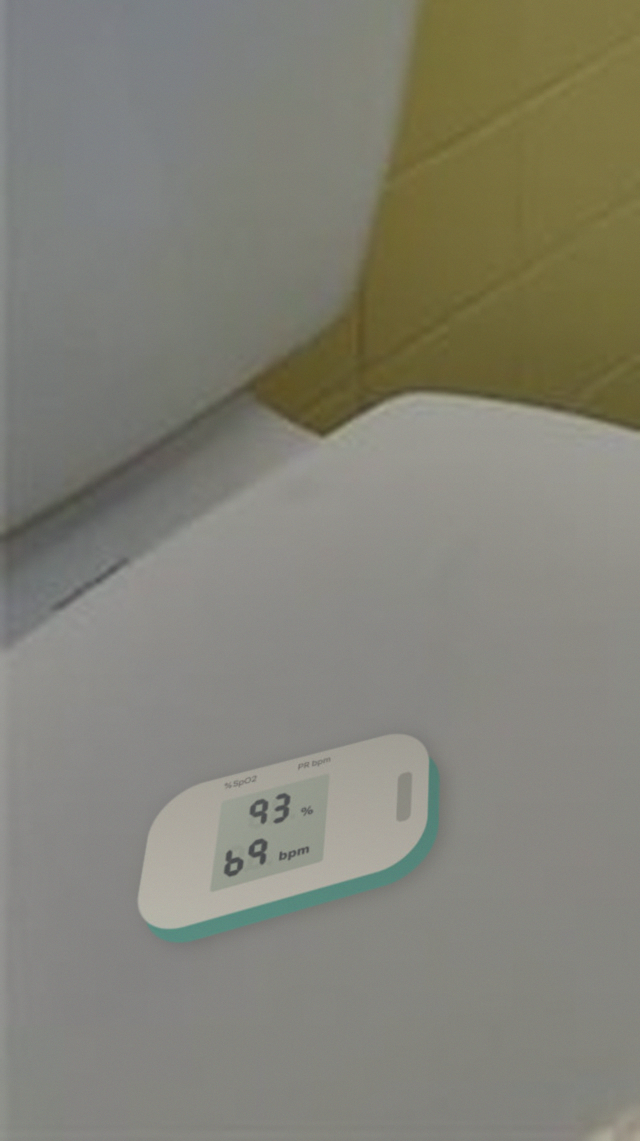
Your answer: **69** bpm
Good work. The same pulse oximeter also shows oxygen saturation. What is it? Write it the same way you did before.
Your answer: **93** %
